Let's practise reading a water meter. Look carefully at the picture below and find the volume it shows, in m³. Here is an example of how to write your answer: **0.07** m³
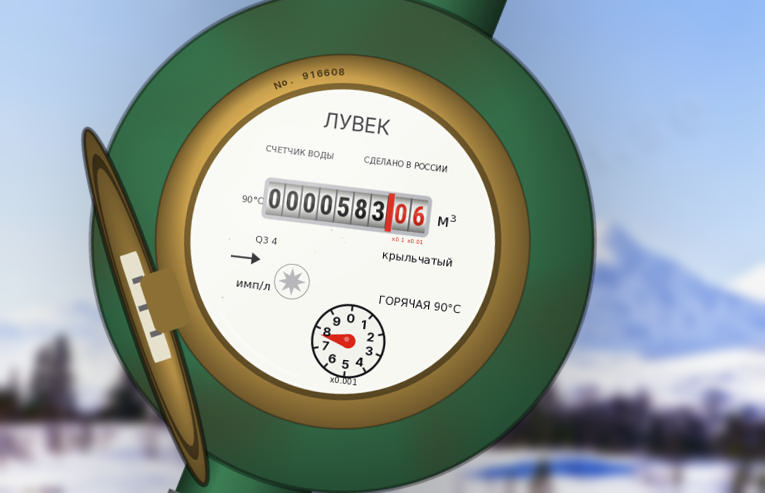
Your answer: **583.067** m³
